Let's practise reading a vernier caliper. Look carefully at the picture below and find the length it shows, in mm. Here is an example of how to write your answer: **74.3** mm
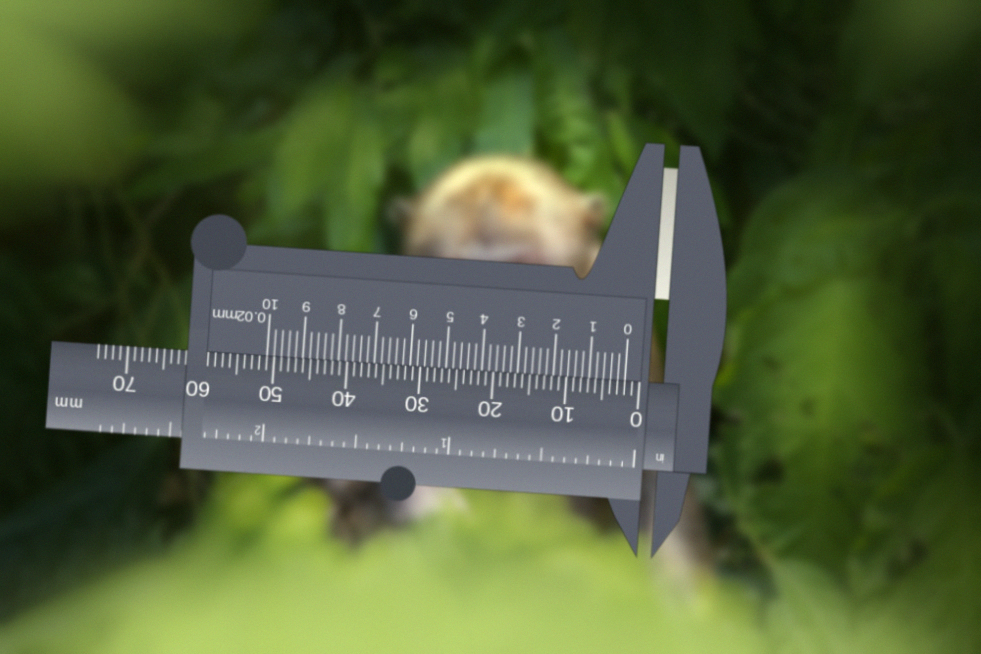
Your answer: **2.0** mm
